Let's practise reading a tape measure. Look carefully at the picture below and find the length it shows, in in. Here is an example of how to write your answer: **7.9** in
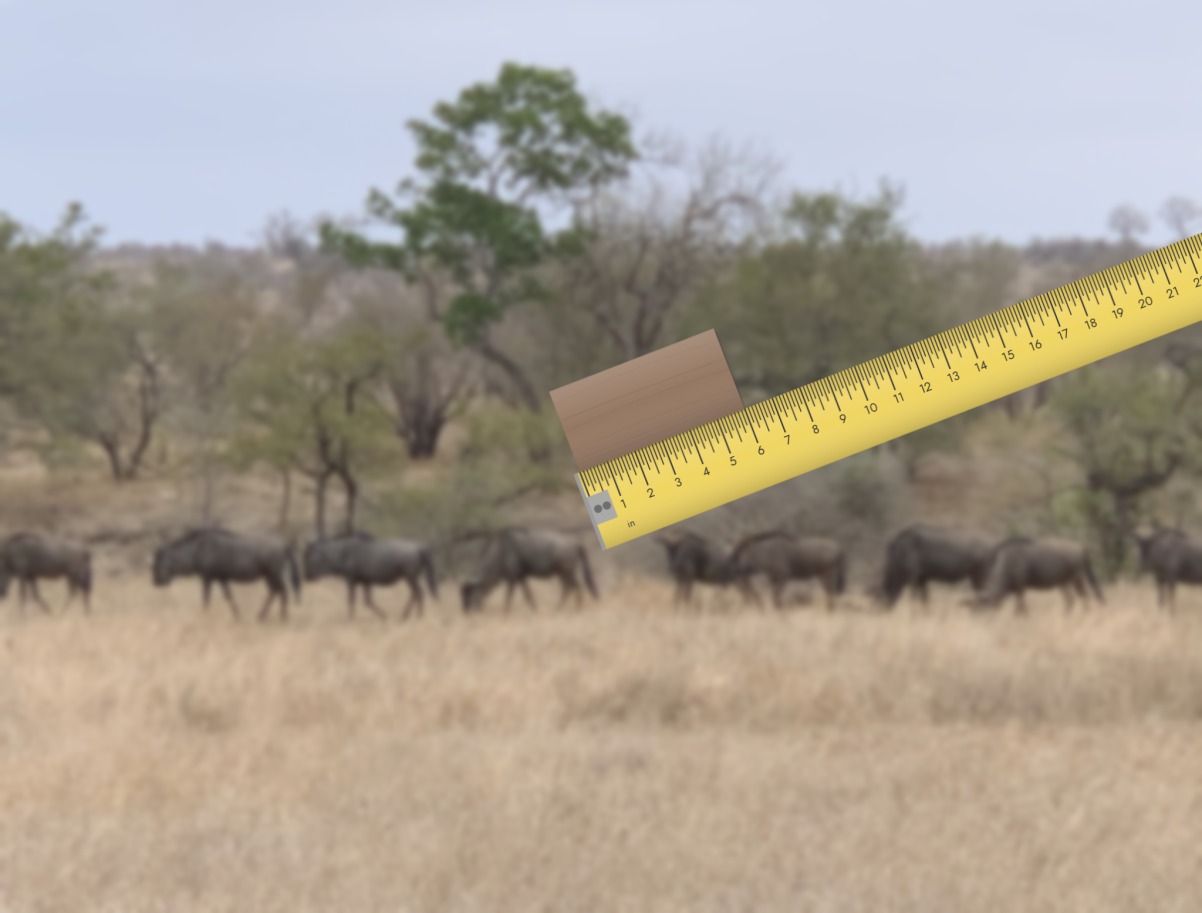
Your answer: **6** in
